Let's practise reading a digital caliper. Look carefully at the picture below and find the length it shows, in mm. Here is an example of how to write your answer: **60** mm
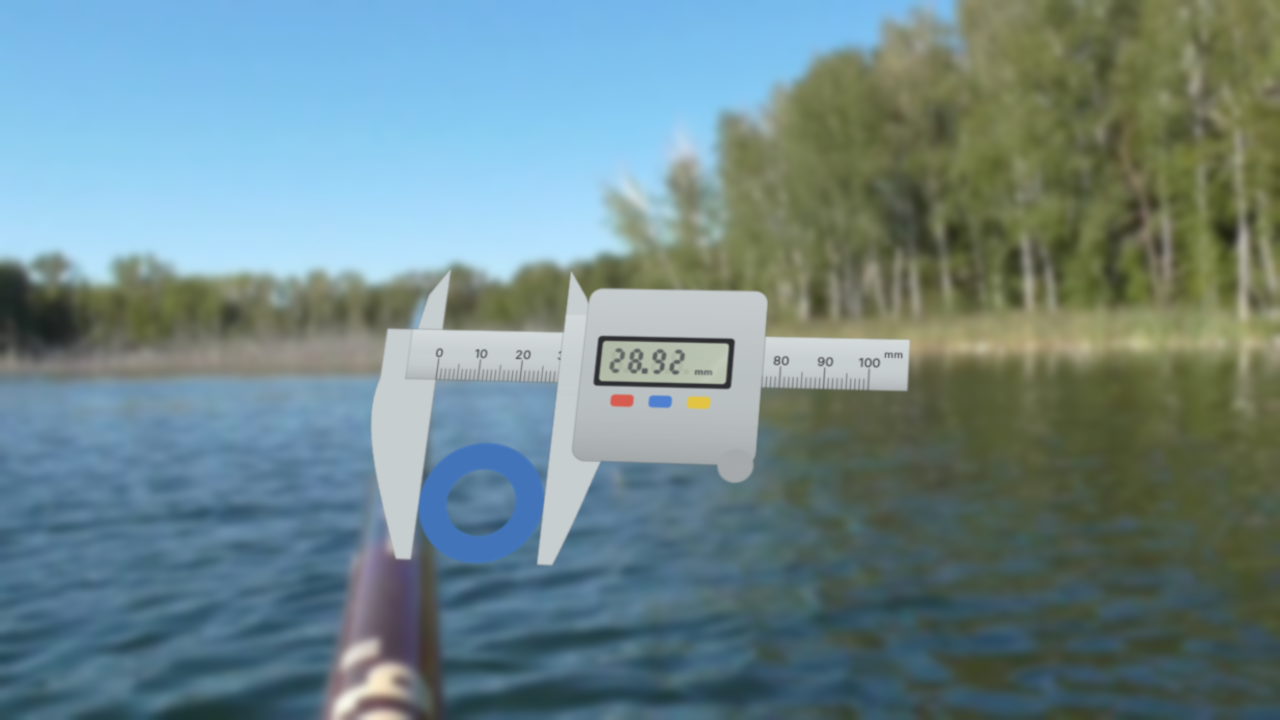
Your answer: **28.92** mm
